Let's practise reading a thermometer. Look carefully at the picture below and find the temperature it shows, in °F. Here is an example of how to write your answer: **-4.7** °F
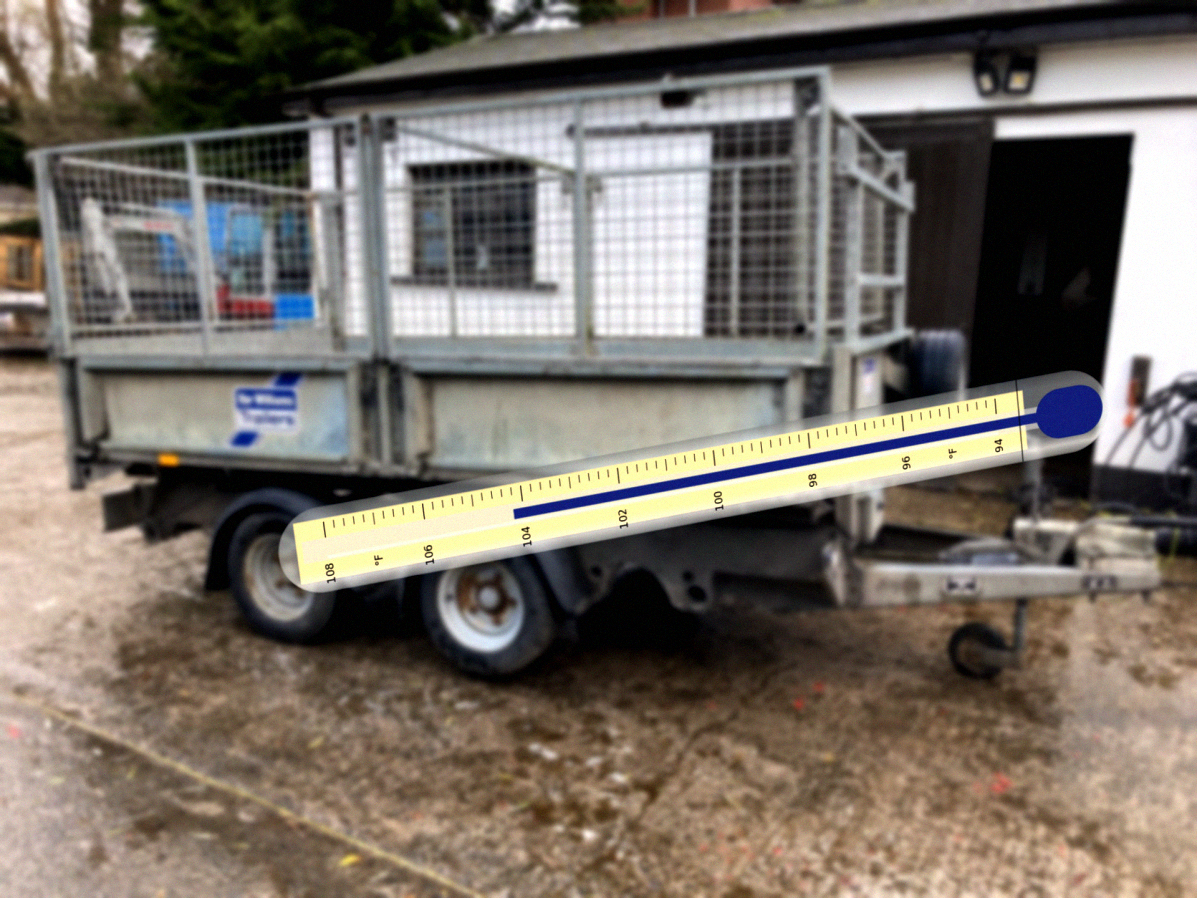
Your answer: **104.2** °F
